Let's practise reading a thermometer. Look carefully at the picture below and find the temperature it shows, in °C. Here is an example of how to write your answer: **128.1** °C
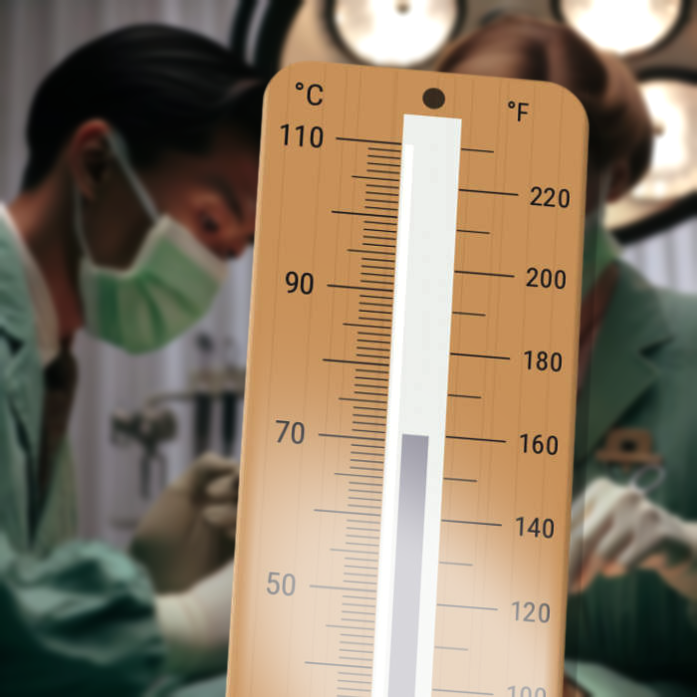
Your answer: **71** °C
